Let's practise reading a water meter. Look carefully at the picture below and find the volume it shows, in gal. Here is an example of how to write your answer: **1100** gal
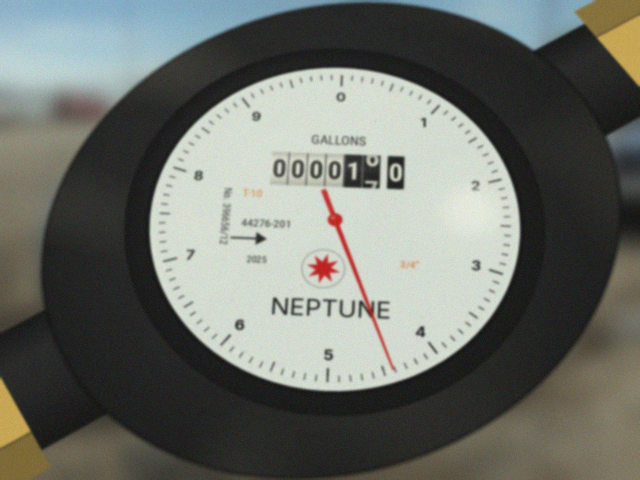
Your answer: **164.4** gal
